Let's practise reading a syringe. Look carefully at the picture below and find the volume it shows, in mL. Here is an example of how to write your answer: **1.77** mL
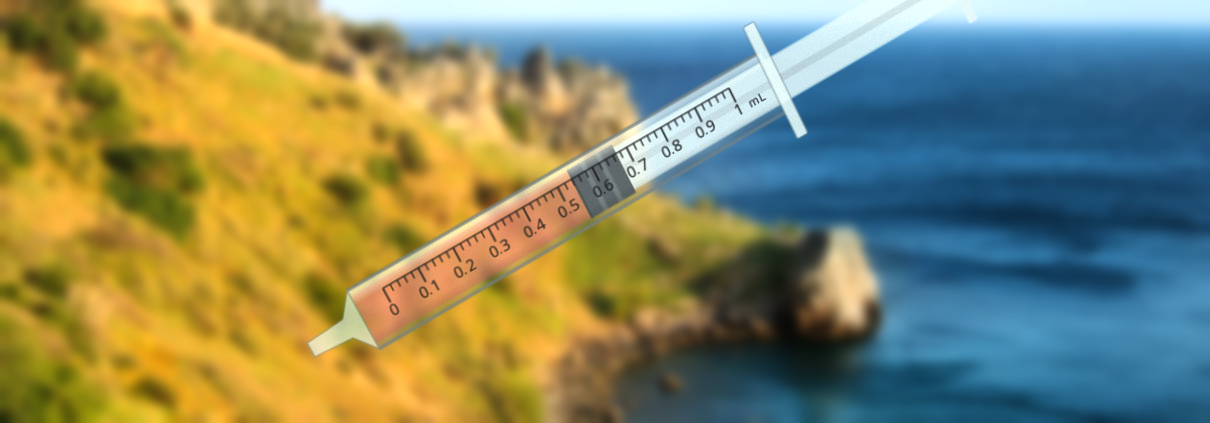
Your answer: **0.54** mL
